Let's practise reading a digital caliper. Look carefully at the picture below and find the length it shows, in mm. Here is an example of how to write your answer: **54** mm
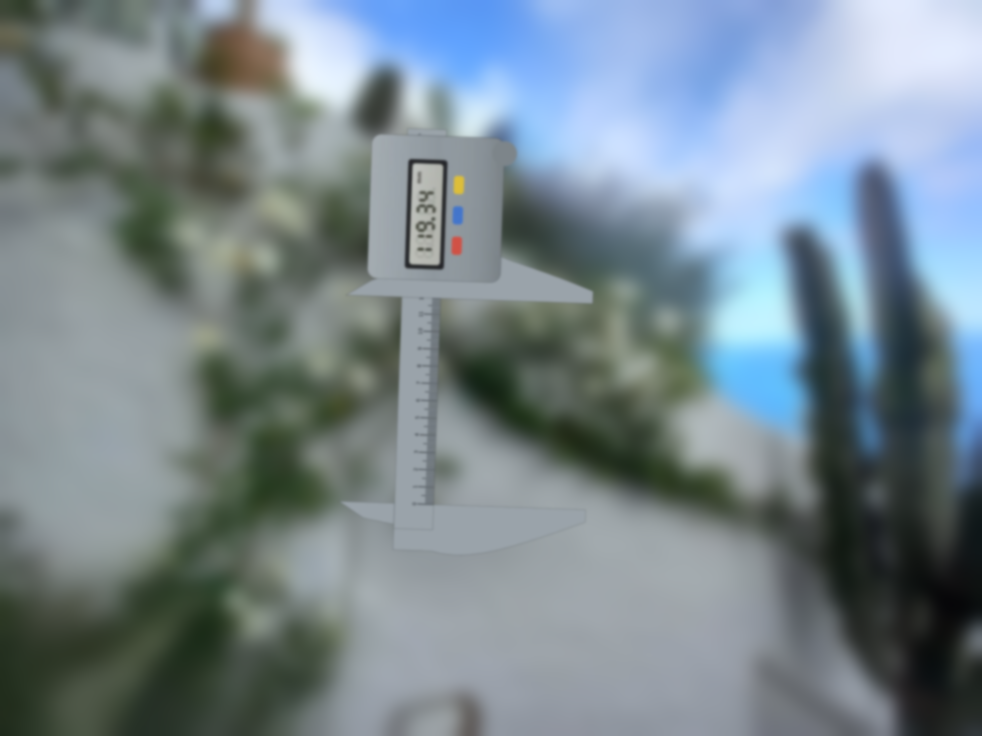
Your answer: **119.34** mm
